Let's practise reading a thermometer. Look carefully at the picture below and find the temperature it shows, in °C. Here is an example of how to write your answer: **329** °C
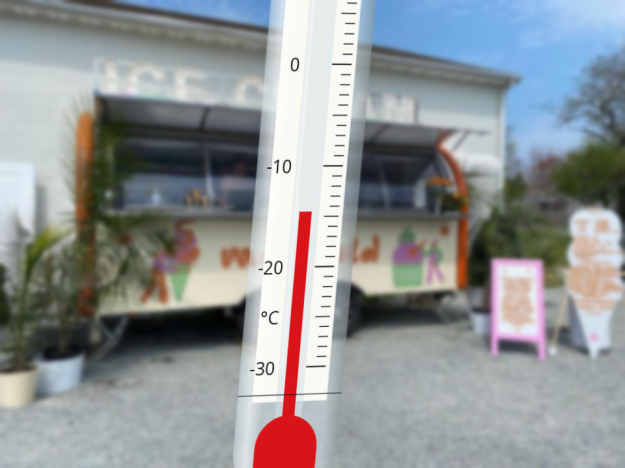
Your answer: **-14.5** °C
